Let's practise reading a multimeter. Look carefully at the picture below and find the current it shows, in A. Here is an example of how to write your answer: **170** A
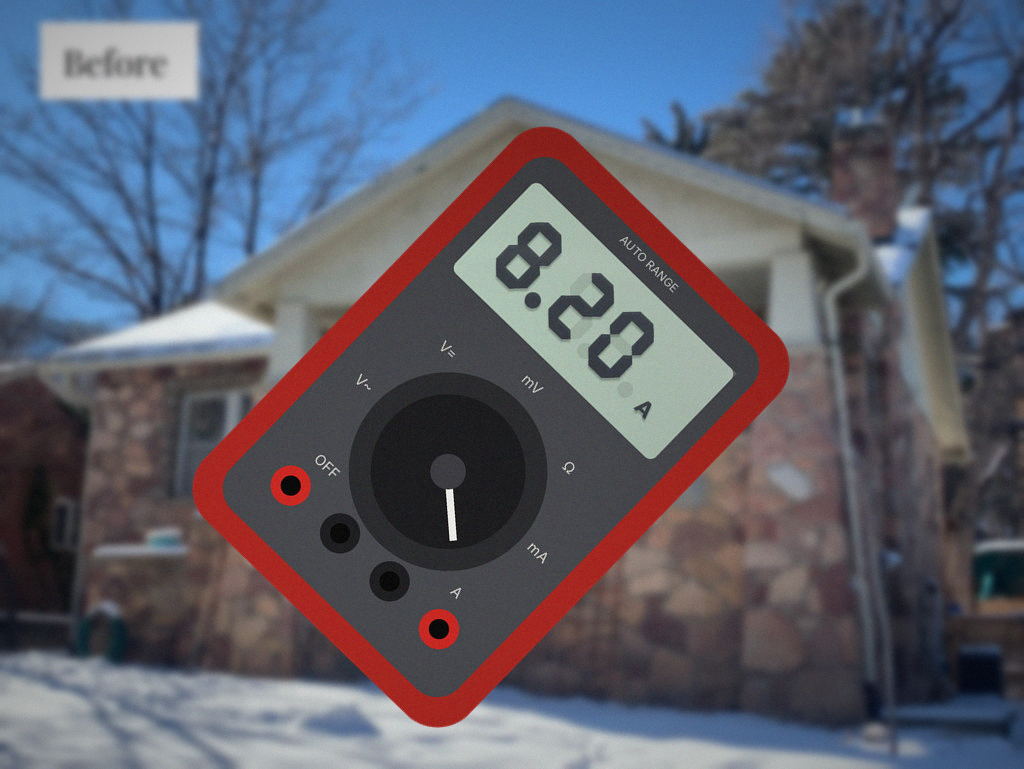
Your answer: **8.20** A
